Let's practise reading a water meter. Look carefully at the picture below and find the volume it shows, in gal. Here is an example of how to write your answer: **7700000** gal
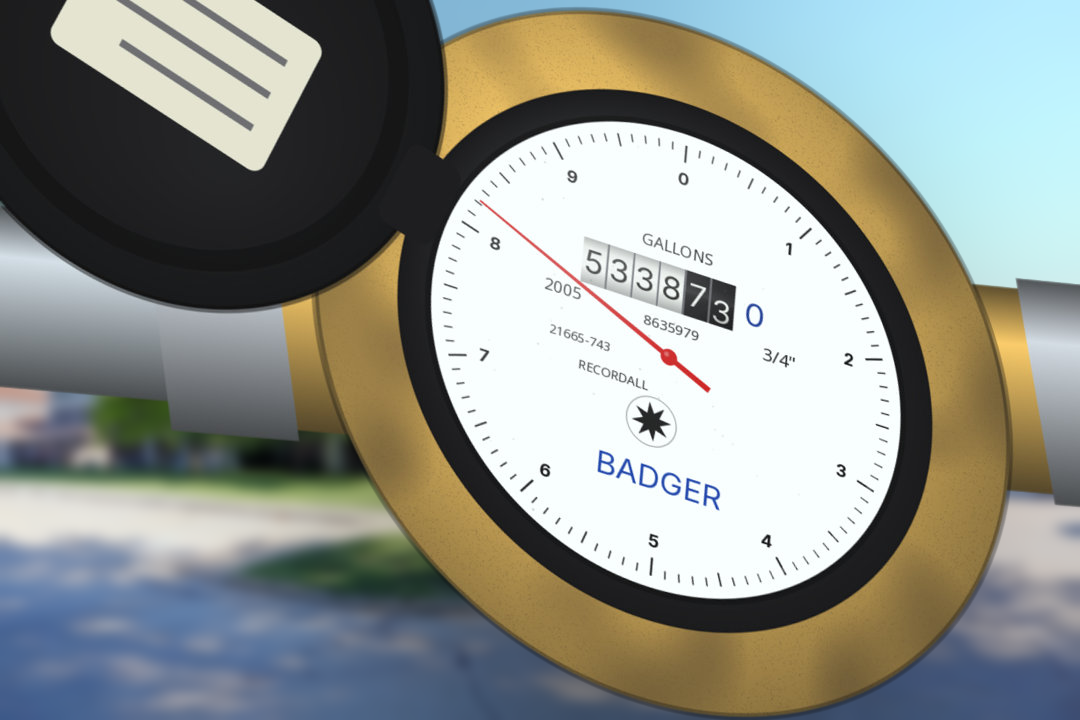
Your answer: **5338728.2** gal
